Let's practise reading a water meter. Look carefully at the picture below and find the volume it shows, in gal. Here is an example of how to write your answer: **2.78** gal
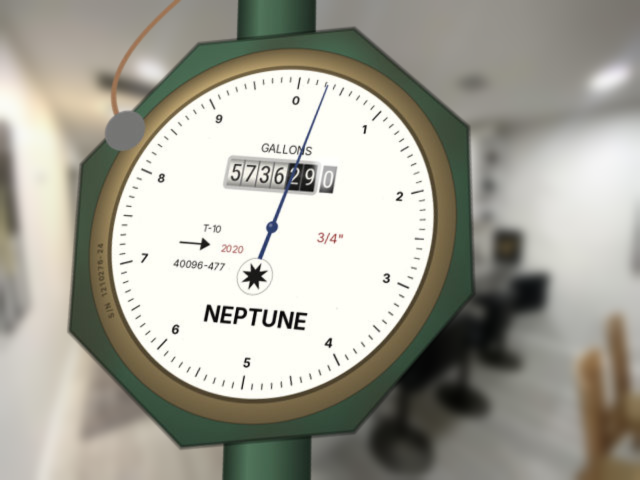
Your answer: **5736290.3** gal
